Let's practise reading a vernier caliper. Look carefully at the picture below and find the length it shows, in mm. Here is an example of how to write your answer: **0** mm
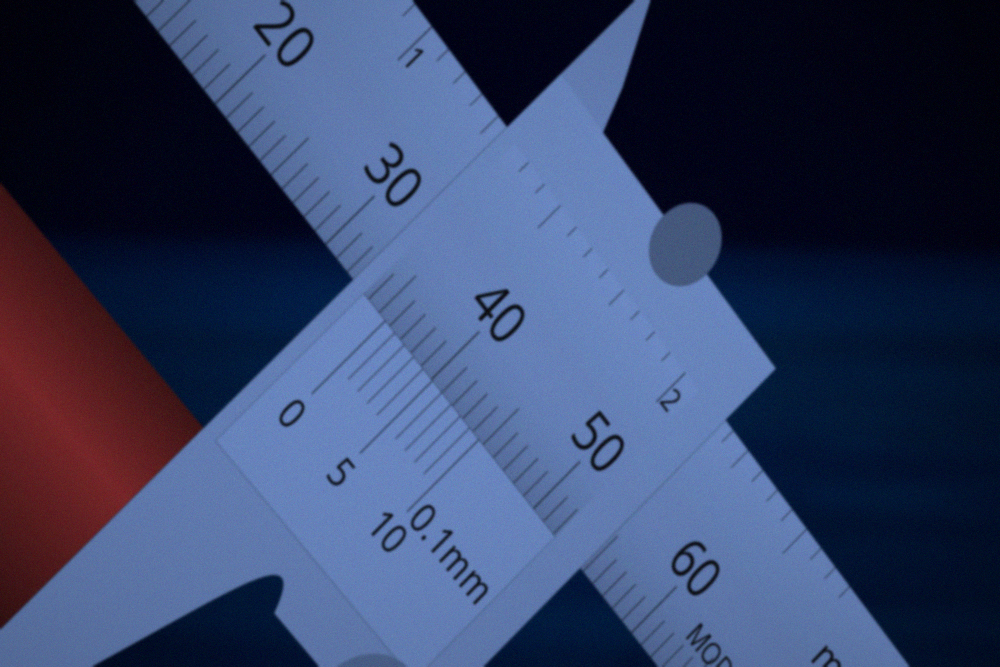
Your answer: **35.6** mm
